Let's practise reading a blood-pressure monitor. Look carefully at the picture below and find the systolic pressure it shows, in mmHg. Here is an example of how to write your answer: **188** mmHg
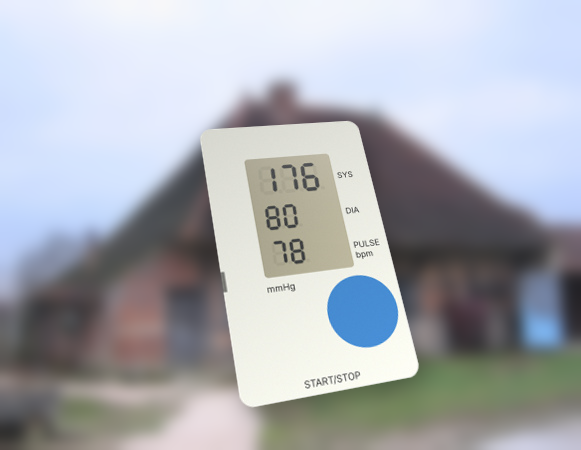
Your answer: **176** mmHg
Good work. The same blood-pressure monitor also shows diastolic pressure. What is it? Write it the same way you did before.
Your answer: **80** mmHg
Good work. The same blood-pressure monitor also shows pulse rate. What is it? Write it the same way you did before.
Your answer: **78** bpm
